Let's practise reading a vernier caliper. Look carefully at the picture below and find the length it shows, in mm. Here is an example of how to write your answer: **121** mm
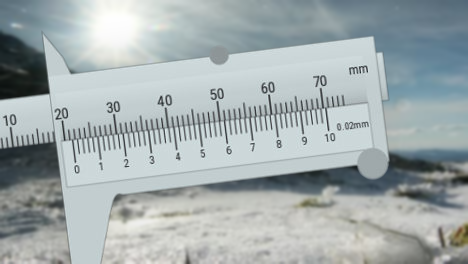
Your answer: **21.5** mm
